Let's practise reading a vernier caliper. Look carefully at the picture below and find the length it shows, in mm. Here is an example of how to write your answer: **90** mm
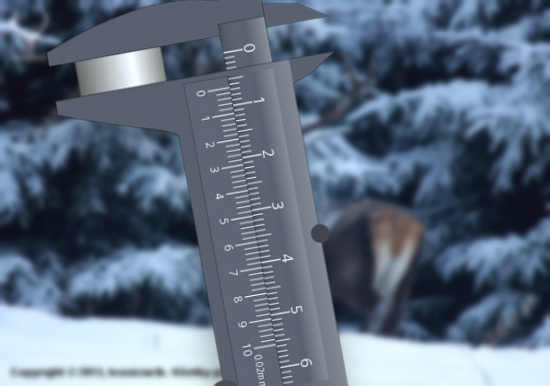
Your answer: **6.6** mm
